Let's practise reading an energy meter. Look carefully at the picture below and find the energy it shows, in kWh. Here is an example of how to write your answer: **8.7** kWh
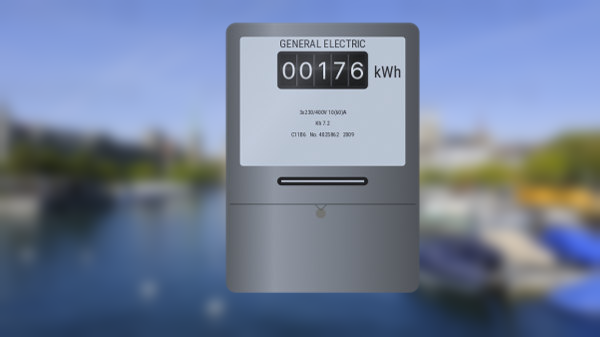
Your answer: **176** kWh
